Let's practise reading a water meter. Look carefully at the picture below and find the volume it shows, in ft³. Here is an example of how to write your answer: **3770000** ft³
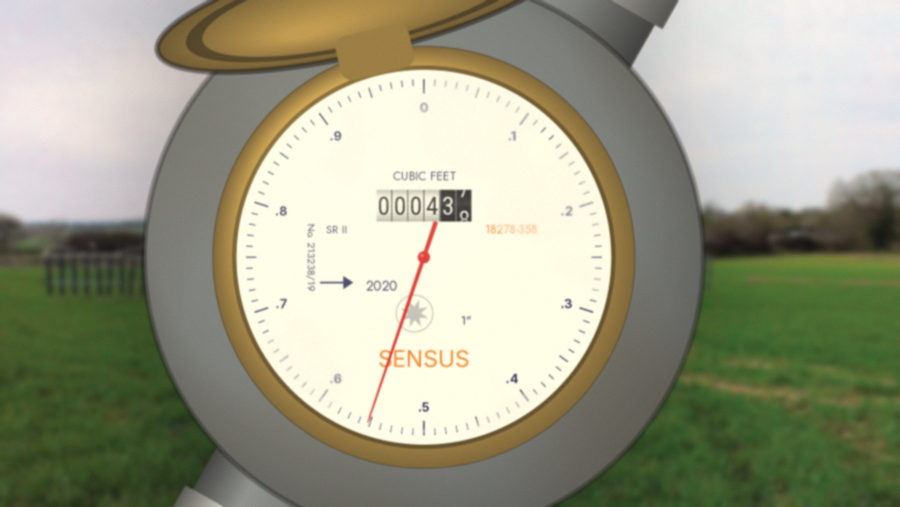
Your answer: **437.55** ft³
